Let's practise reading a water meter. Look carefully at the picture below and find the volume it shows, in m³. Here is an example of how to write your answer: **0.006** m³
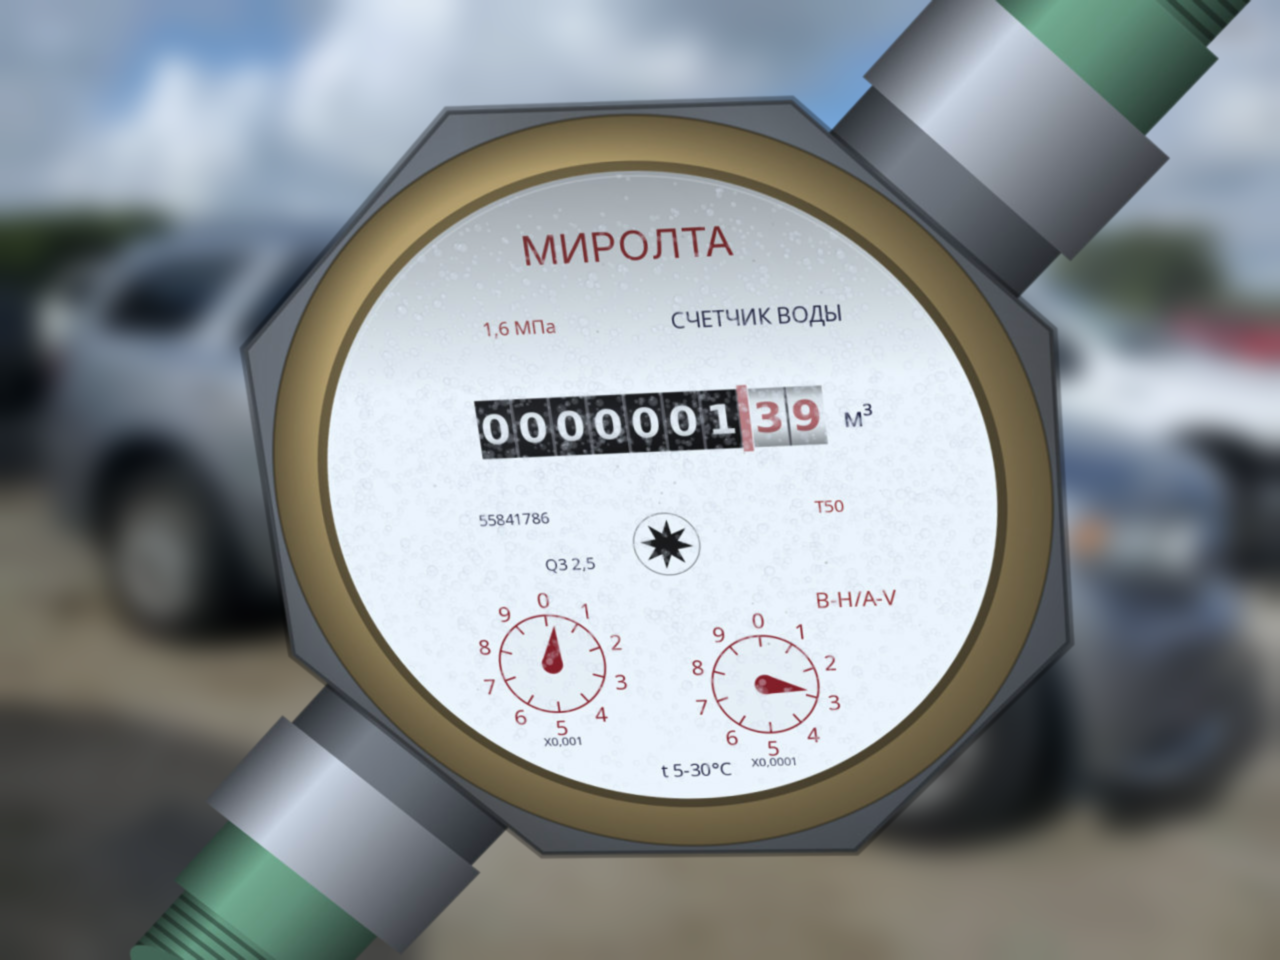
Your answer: **1.3902** m³
